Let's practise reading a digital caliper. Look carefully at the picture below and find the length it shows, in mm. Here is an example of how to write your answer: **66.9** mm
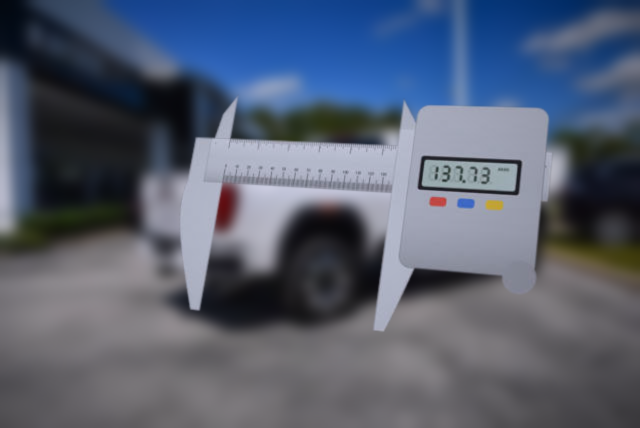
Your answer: **137.73** mm
